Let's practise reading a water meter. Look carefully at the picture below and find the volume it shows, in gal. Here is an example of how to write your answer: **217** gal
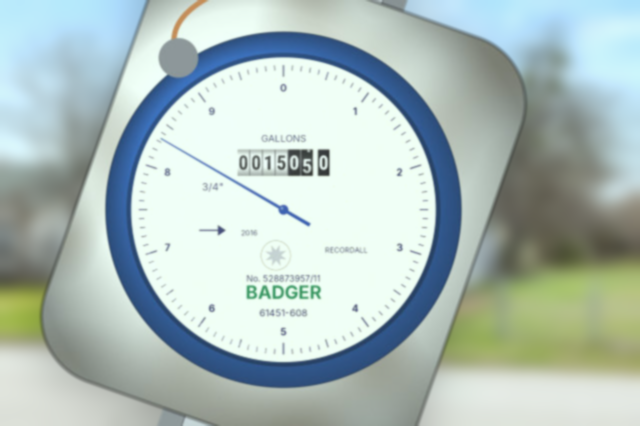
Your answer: **15048.3** gal
